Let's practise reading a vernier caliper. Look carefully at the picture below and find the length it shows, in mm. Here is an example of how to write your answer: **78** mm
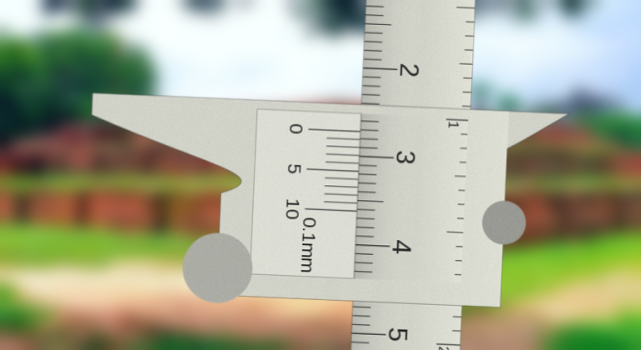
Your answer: **27.2** mm
